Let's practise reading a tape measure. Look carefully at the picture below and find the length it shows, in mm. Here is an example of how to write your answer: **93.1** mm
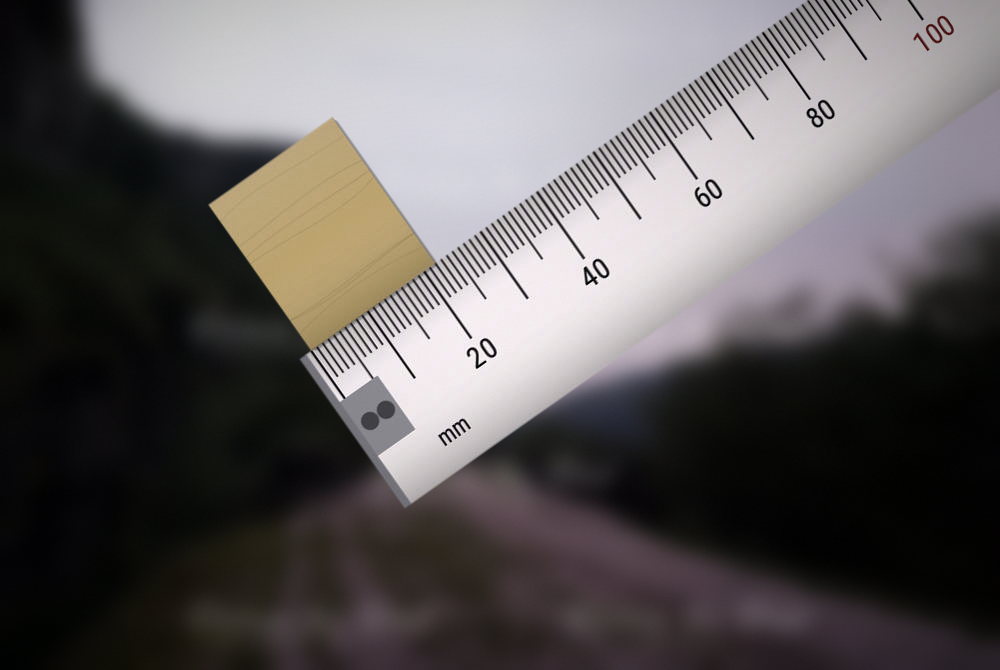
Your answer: **22** mm
